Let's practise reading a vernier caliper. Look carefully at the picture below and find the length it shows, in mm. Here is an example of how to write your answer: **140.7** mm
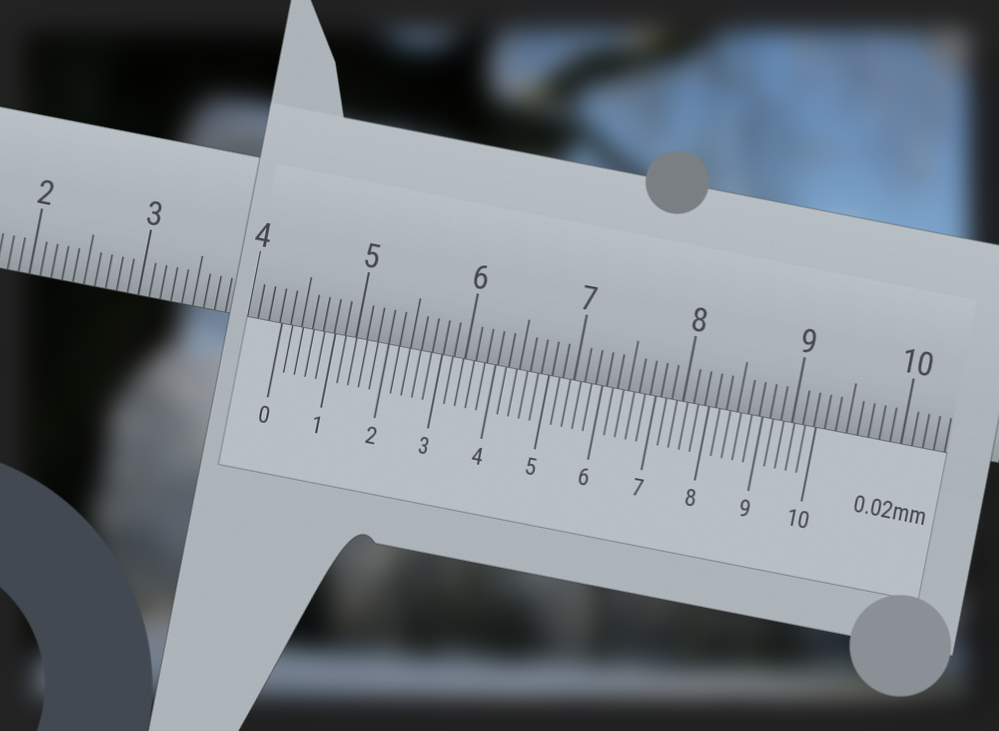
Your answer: **43.2** mm
